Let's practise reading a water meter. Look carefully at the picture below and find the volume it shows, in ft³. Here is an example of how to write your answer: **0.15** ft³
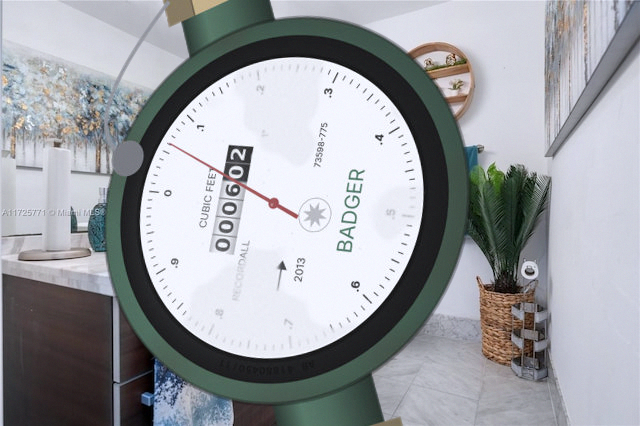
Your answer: **602.06** ft³
